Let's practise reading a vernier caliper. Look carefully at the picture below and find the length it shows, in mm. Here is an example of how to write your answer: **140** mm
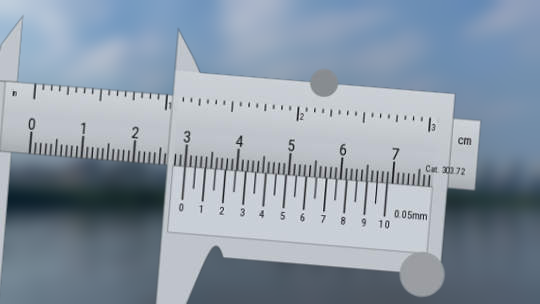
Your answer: **30.0** mm
